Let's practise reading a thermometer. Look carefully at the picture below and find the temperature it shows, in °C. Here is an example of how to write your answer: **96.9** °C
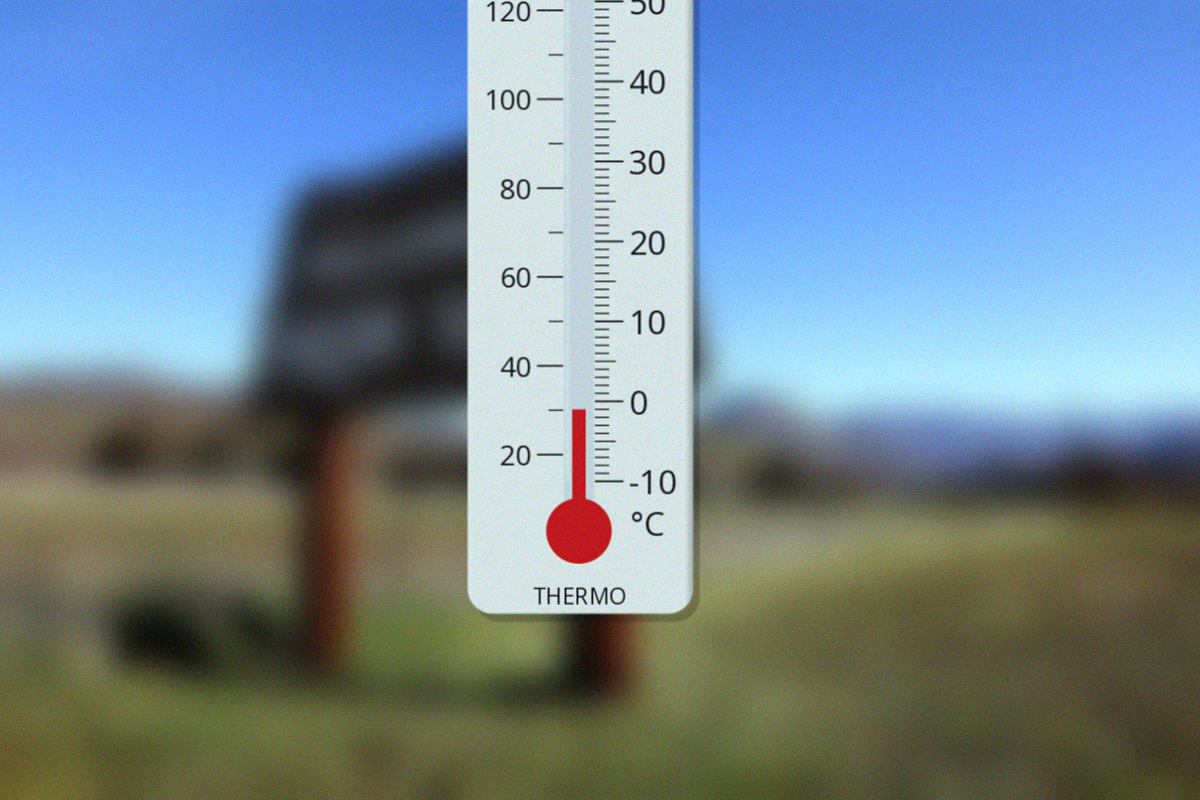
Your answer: **-1** °C
